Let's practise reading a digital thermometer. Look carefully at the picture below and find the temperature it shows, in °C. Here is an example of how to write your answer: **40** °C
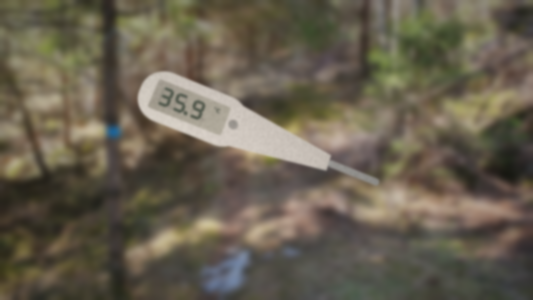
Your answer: **35.9** °C
